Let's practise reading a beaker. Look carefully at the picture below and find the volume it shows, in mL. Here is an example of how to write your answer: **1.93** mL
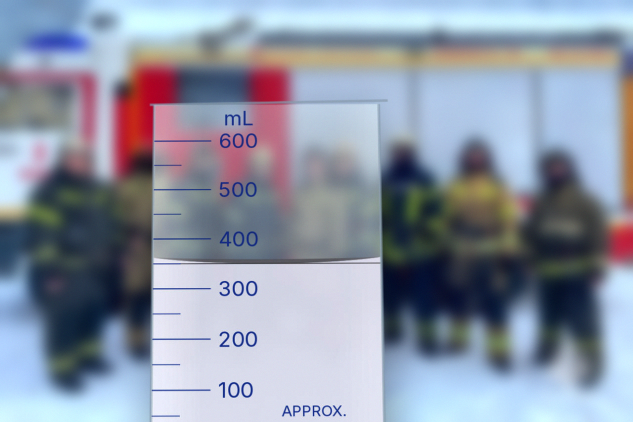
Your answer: **350** mL
